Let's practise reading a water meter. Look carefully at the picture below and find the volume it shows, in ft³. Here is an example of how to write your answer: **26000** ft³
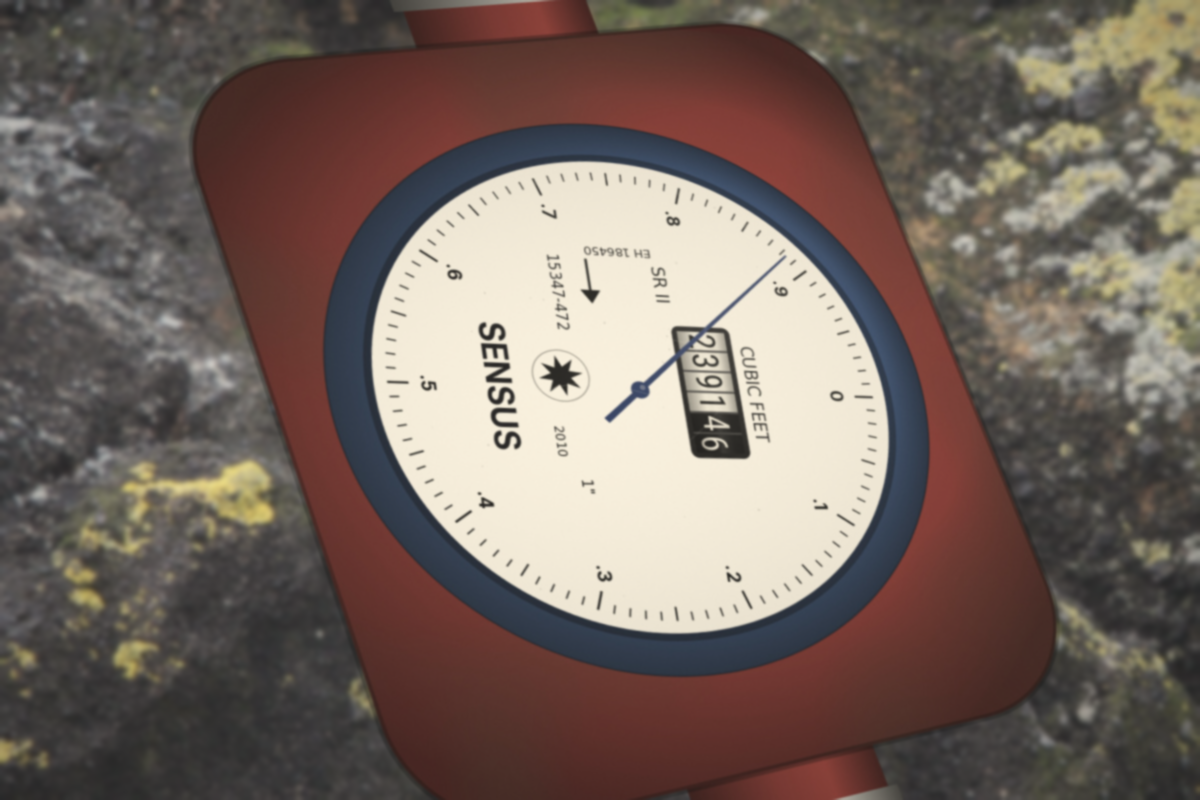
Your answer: **239145.88** ft³
